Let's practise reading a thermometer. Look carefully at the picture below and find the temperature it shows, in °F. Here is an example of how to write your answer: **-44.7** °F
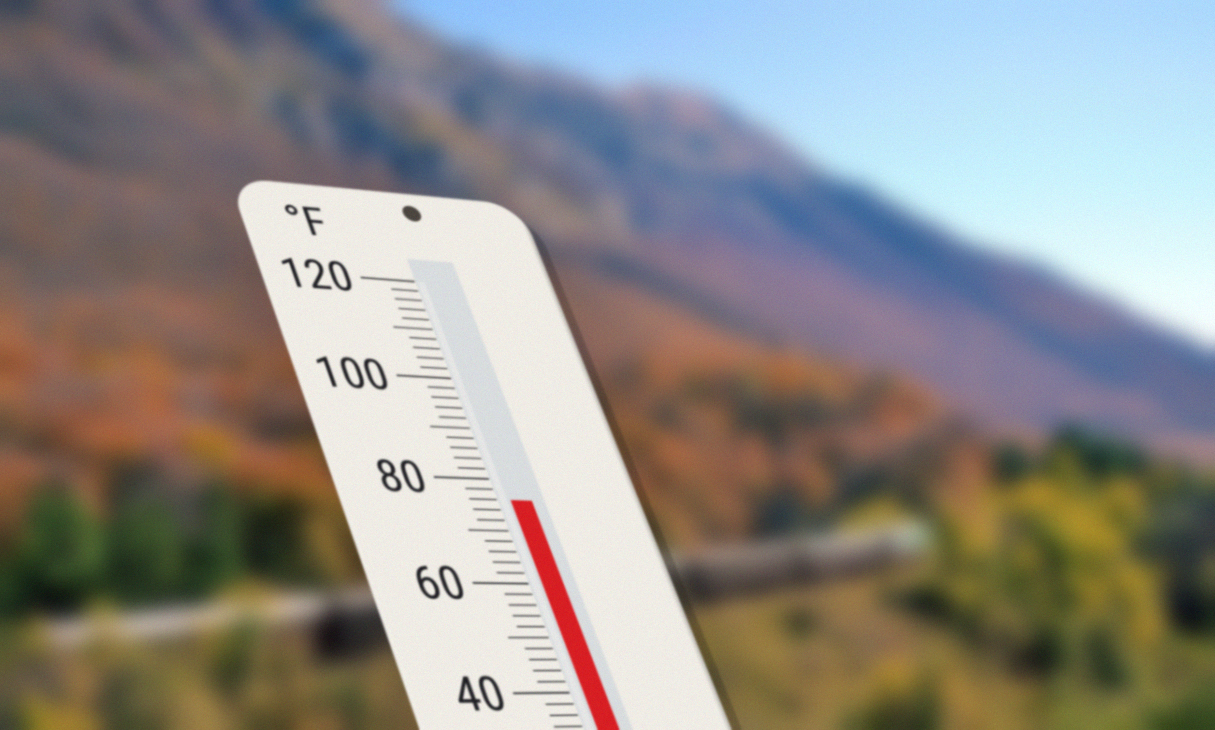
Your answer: **76** °F
